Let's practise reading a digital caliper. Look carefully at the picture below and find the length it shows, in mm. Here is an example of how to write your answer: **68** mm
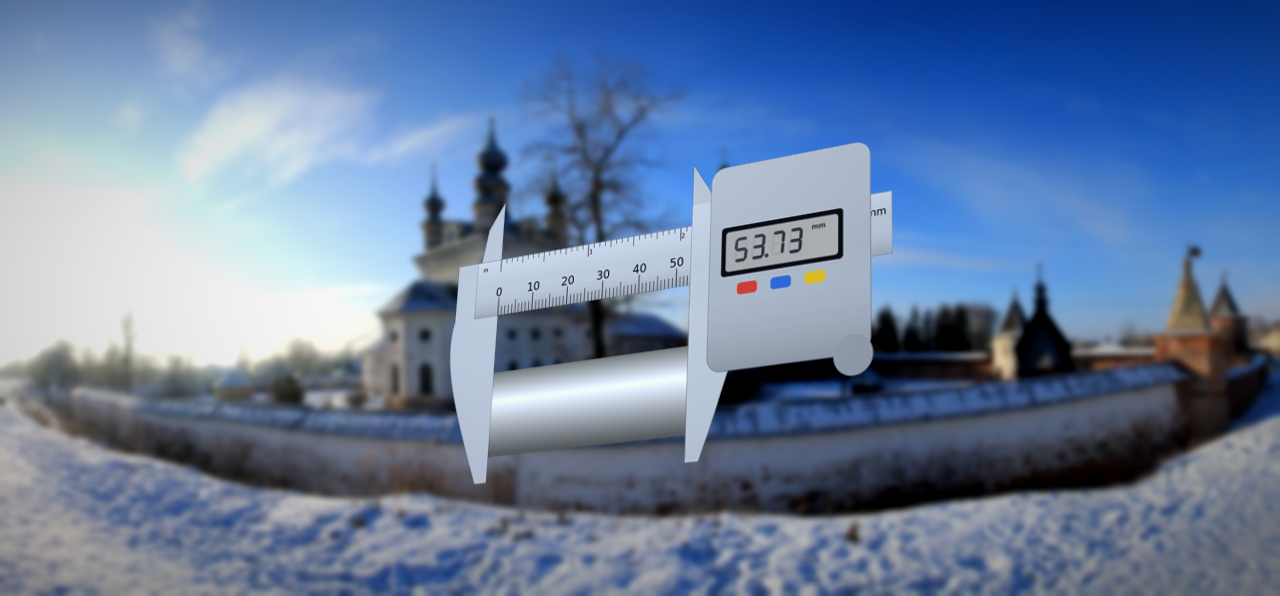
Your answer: **53.73** mm
